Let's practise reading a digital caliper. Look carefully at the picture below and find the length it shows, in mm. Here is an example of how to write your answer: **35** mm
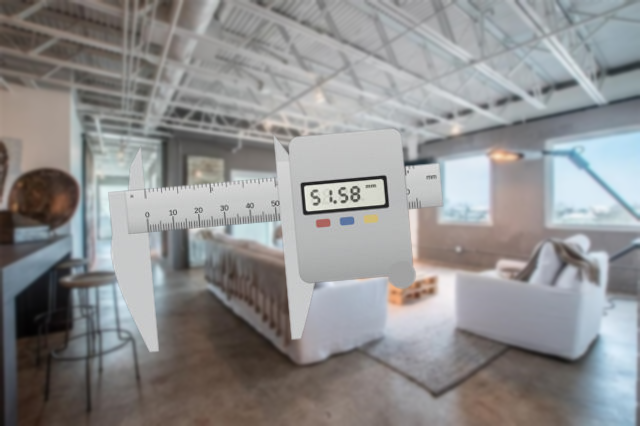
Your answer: **51.58** mm
